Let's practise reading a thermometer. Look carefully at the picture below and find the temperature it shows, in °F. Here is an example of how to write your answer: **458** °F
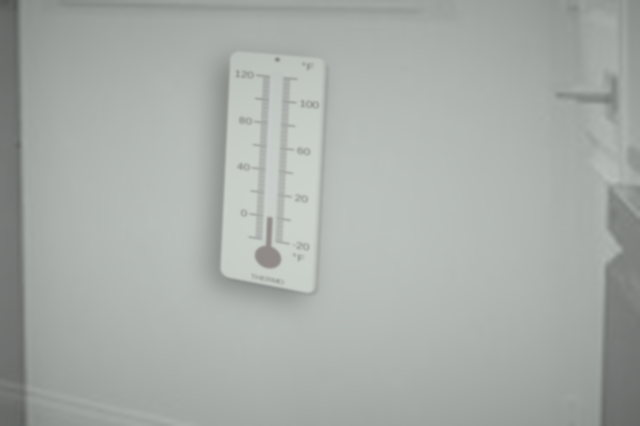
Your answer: **0** °F
